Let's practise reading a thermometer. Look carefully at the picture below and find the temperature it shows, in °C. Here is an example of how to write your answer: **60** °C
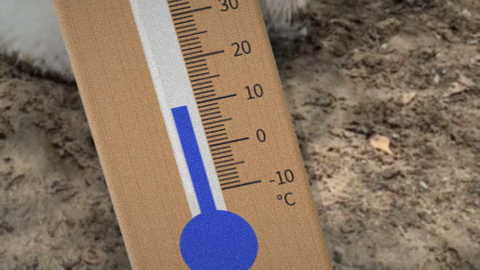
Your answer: **10** °C
